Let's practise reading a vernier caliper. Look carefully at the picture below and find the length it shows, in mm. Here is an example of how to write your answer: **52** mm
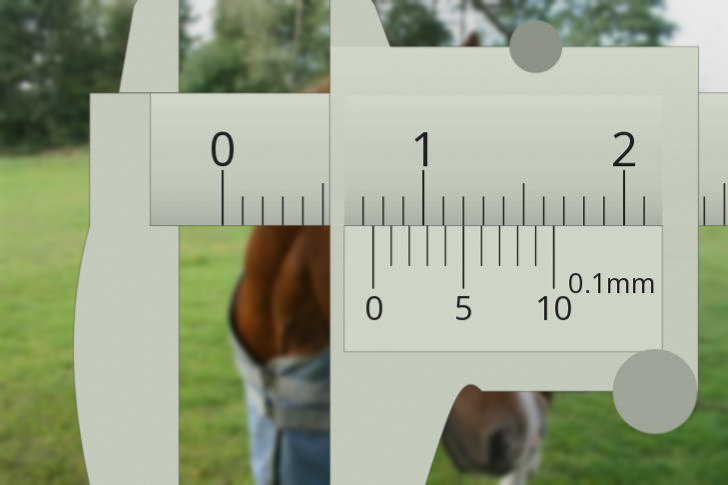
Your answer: **7.5** mm
